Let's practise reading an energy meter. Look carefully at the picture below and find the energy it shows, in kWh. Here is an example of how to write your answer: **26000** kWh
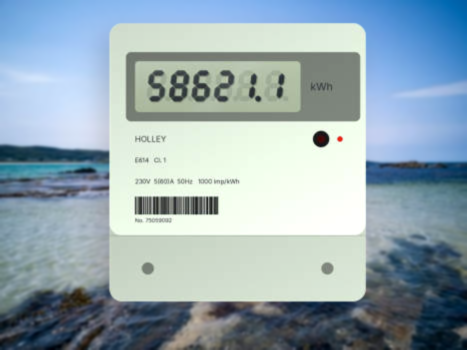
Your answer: **58621.1** kWh
